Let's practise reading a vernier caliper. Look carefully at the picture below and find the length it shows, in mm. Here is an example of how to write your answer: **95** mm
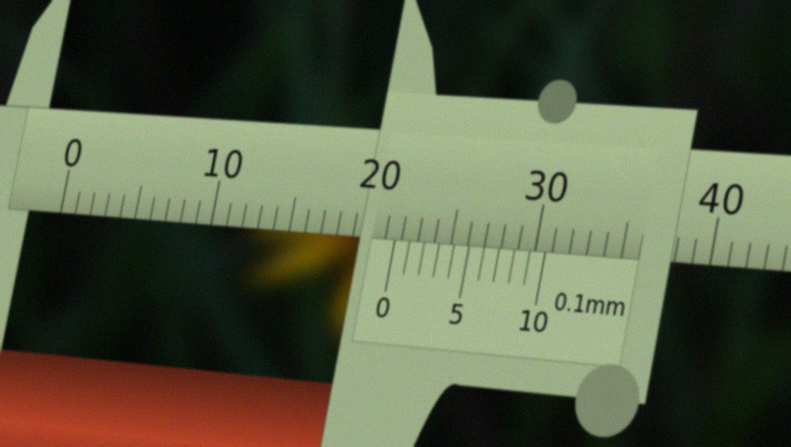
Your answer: **21.6** mm
